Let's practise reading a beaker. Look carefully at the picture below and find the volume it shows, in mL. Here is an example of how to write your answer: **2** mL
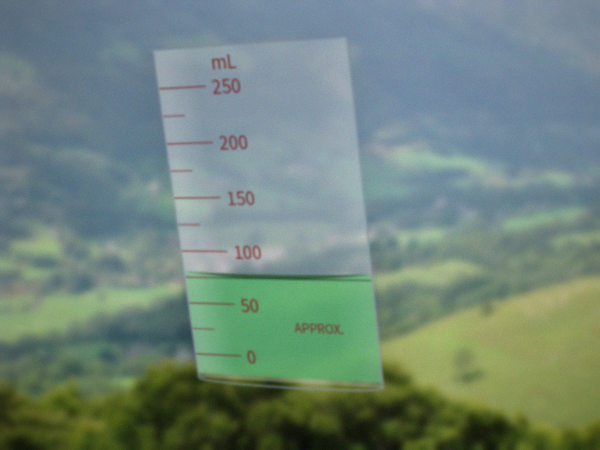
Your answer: **75** mL
